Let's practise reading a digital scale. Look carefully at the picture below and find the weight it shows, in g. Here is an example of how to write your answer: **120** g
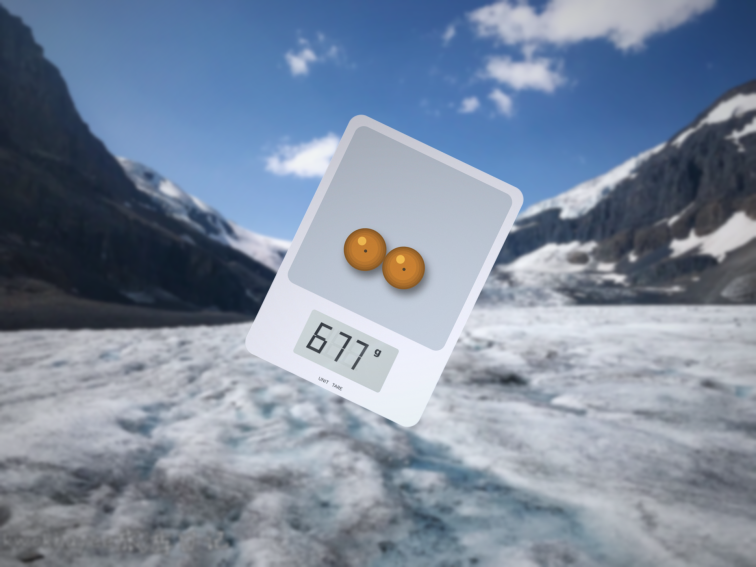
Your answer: **677** g
